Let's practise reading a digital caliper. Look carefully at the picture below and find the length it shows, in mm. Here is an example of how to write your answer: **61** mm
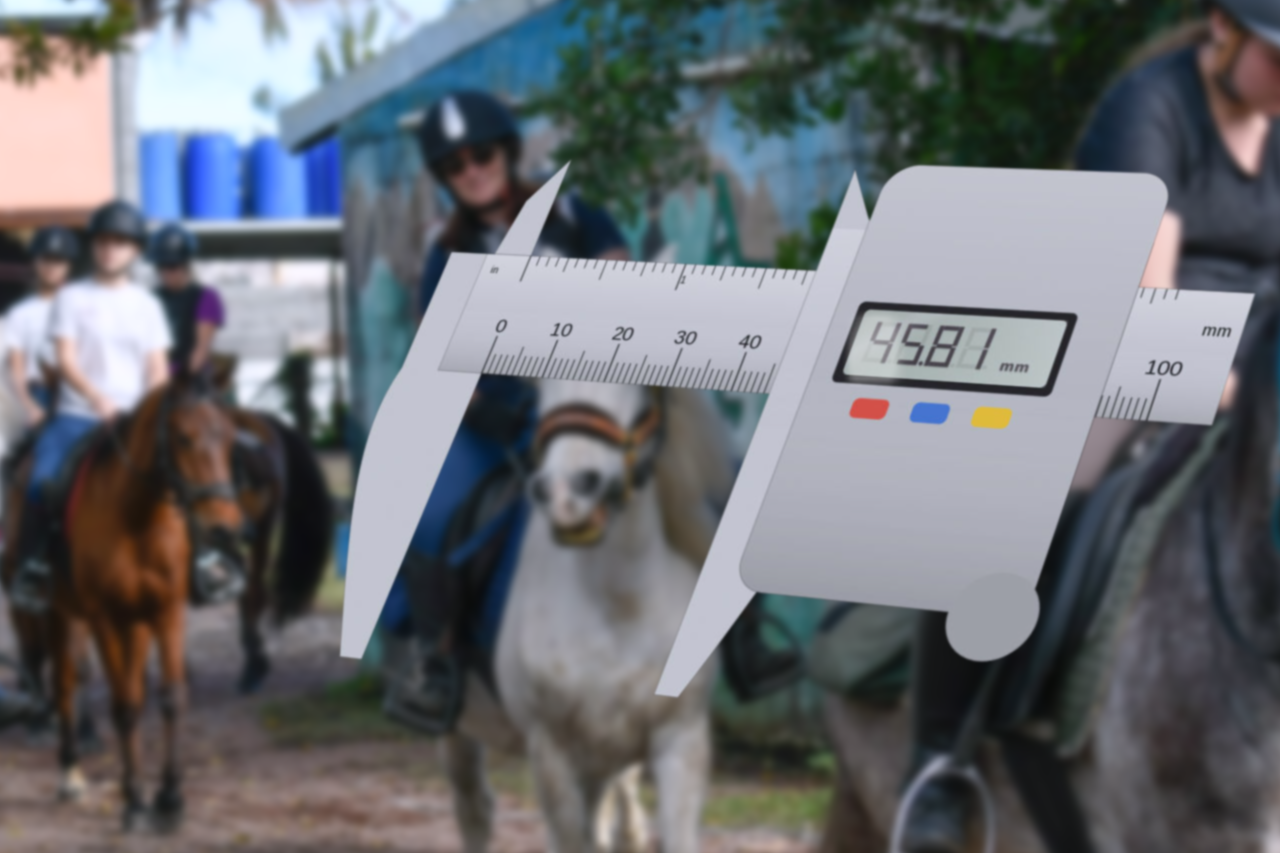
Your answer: **45.81** mm
